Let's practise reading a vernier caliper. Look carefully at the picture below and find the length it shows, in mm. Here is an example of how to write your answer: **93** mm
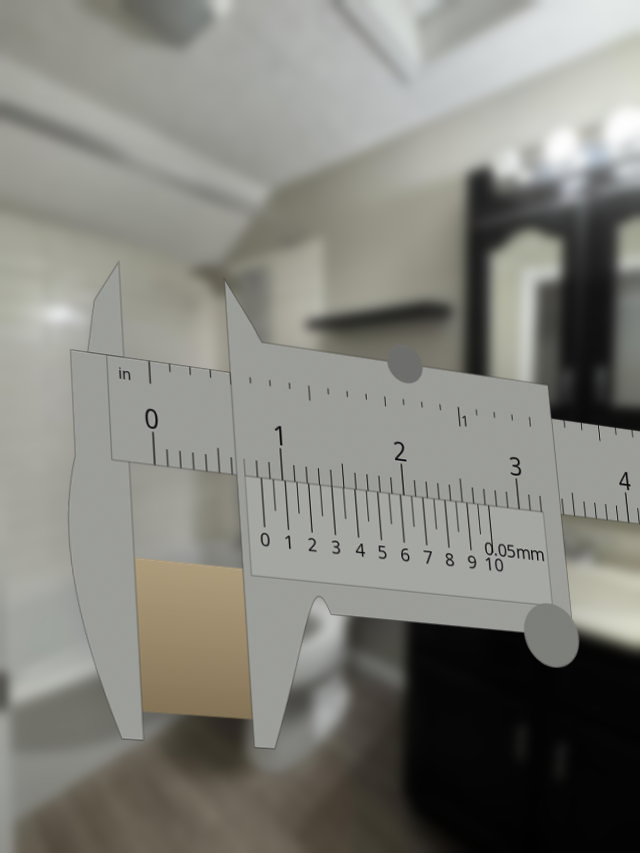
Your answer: **8.3** mm
